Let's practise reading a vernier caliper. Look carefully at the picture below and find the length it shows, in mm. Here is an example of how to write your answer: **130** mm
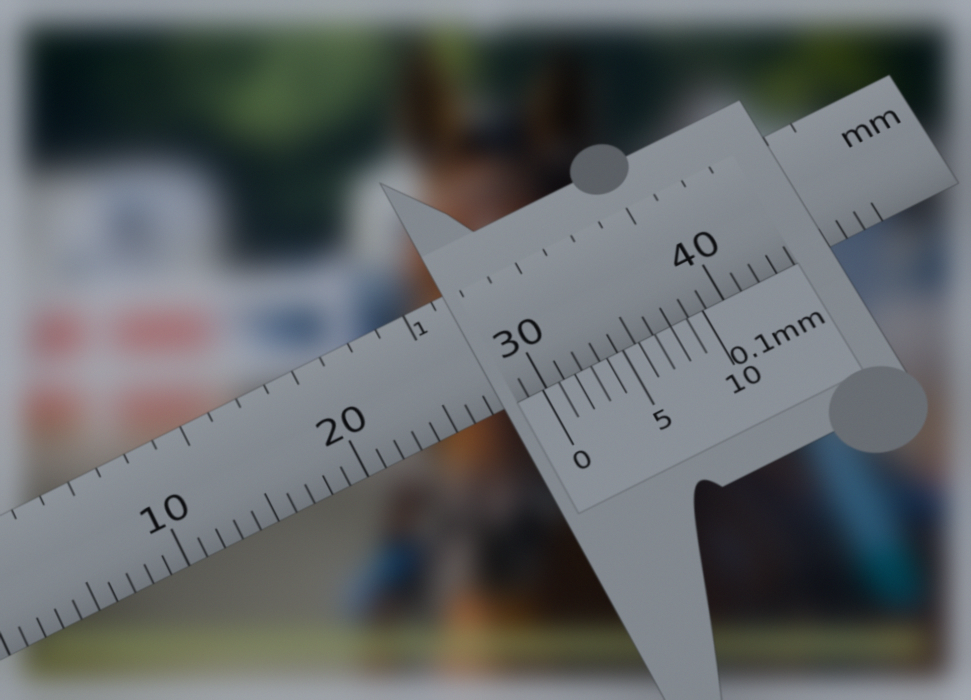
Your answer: **29.8** mm
